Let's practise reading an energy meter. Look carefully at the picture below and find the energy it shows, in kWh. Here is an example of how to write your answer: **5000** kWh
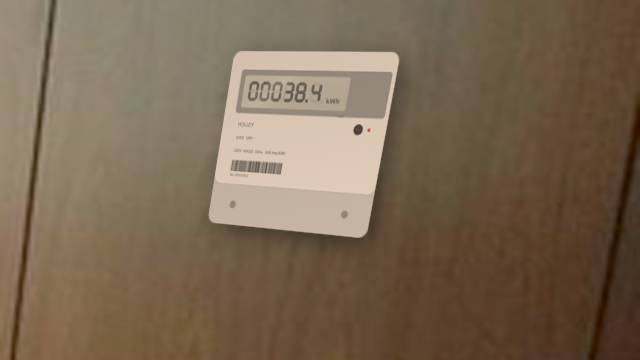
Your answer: **38.4** kWh
